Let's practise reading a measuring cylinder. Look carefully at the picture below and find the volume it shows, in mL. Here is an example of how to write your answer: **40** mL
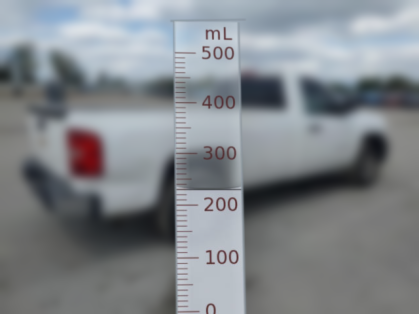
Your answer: **230** mL
